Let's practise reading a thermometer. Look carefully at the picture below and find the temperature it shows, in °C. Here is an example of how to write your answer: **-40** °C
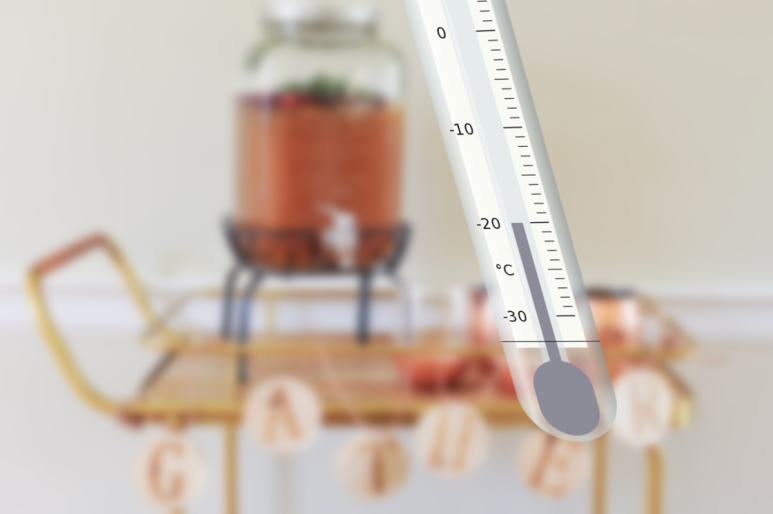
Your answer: **-20** °C
